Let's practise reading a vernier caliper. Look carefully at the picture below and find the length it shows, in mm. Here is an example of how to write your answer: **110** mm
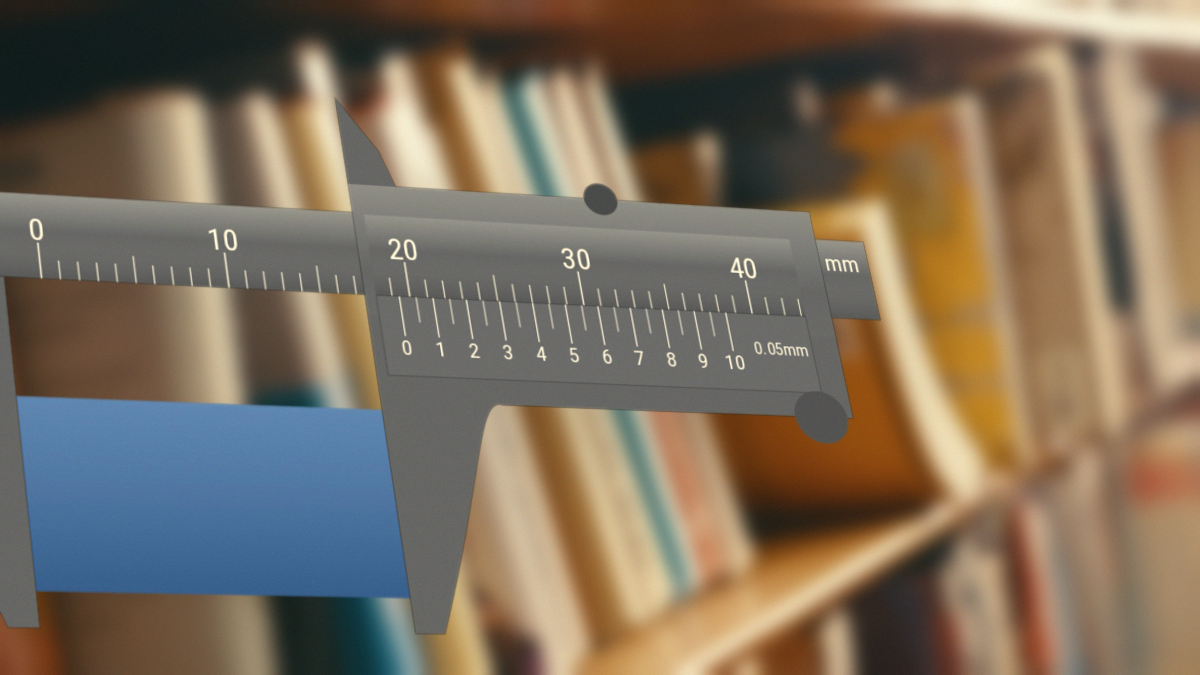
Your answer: **19.4** mm
